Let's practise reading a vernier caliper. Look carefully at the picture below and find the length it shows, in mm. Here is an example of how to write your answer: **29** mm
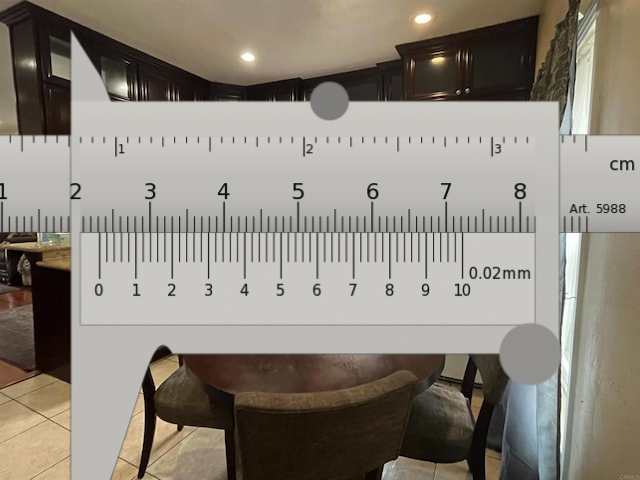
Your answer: **23.2** mm
